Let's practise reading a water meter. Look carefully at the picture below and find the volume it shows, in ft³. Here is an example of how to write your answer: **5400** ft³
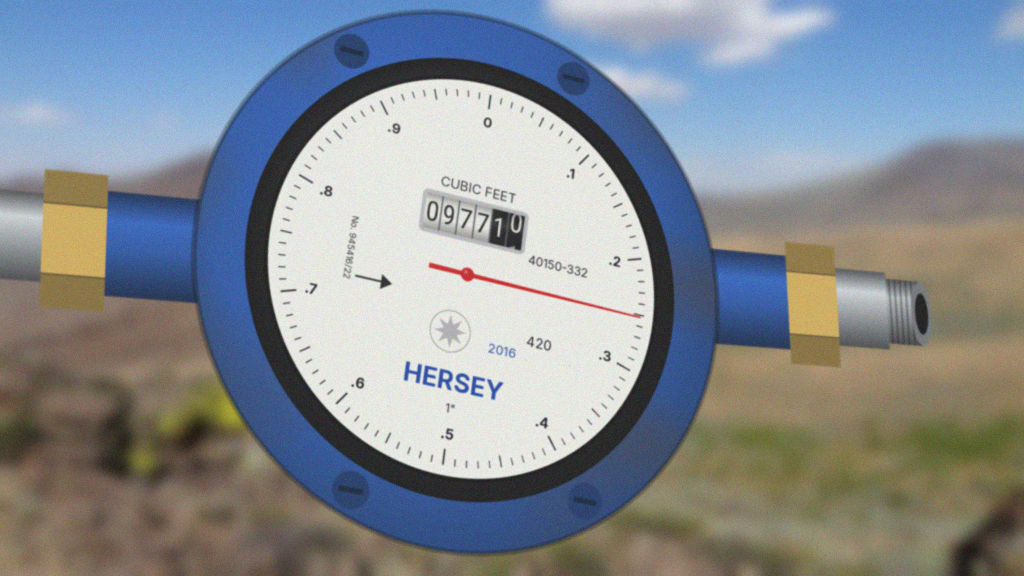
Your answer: **97710.25** ft³
